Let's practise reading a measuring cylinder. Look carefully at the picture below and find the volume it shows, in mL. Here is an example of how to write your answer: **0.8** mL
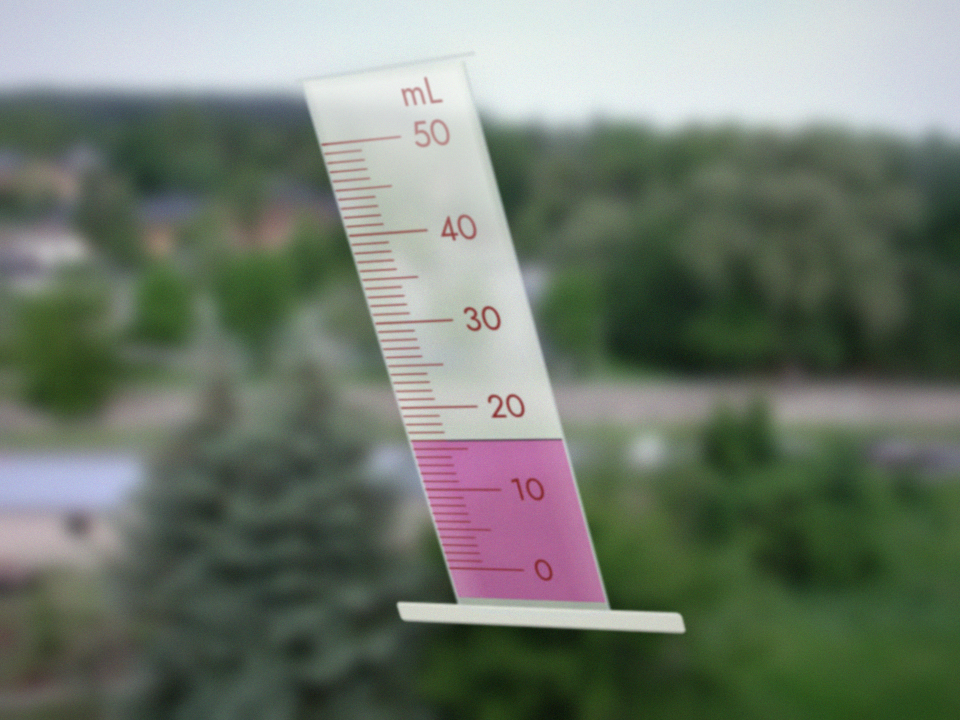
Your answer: **16** mL
